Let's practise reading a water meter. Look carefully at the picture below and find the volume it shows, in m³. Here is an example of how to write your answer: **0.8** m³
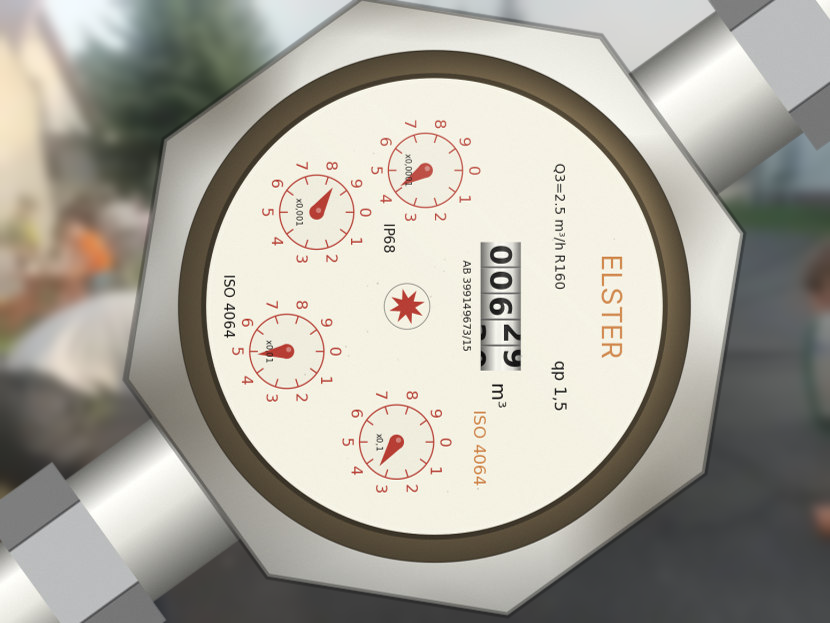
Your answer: **629.3484** m³
